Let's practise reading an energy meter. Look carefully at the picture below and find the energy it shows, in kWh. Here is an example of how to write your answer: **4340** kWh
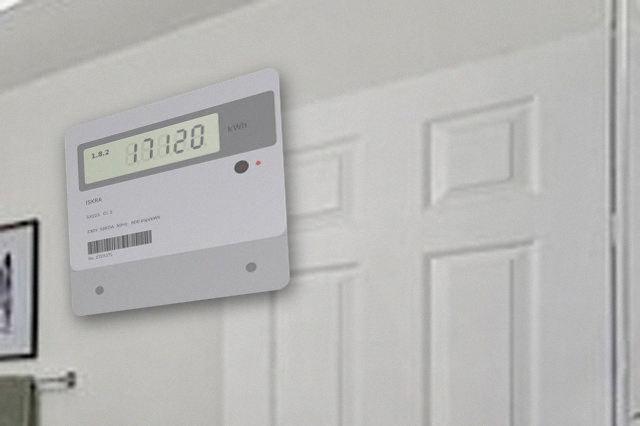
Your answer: **17120** kWh
